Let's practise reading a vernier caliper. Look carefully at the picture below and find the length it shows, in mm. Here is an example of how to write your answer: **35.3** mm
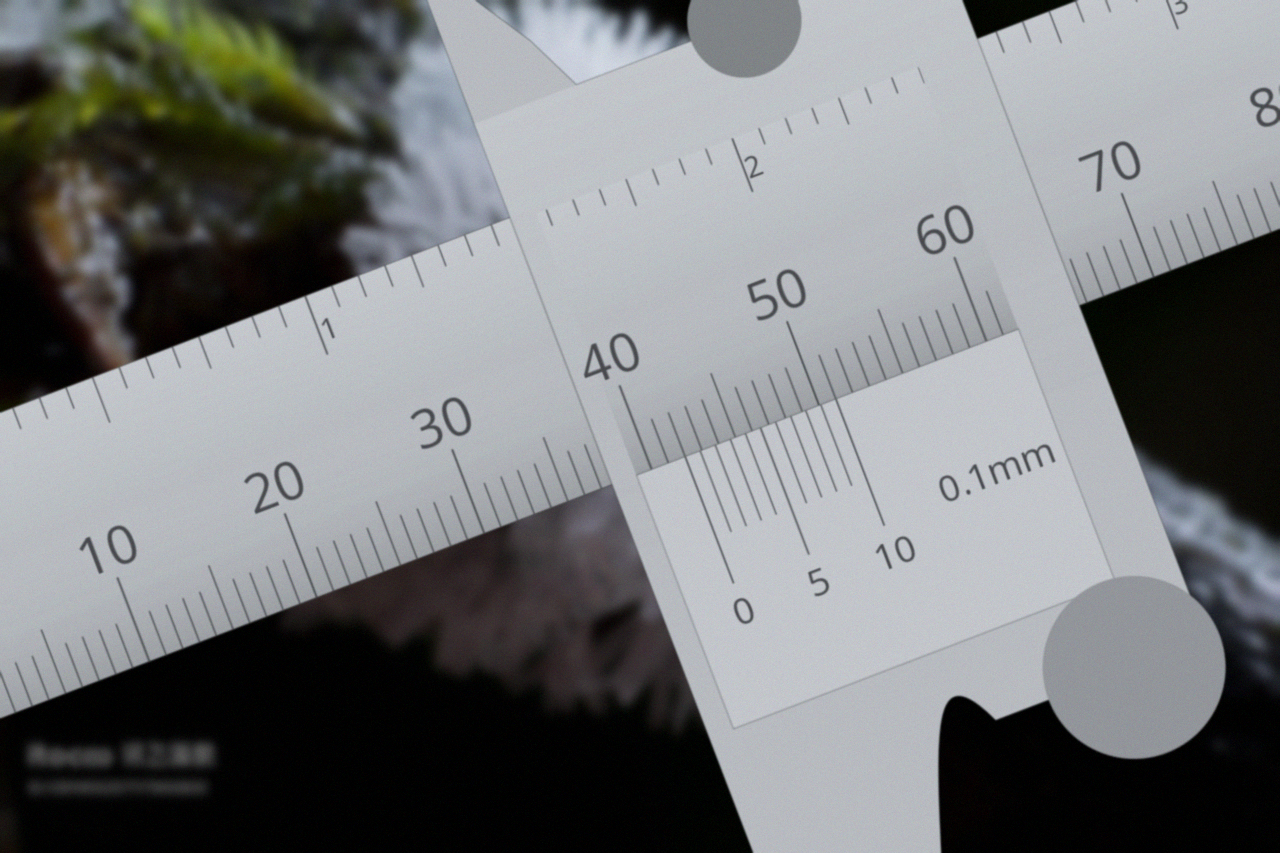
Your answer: **42.0** mm
